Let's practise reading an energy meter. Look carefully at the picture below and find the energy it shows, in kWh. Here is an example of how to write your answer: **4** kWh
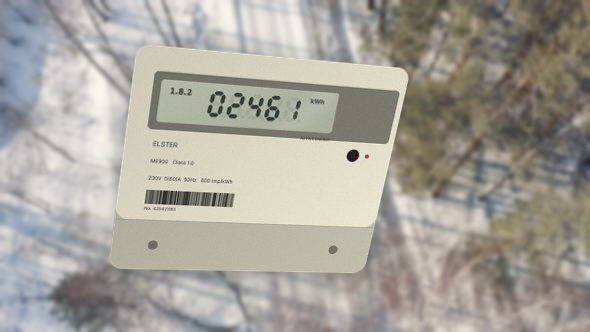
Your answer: **2461** kWh
